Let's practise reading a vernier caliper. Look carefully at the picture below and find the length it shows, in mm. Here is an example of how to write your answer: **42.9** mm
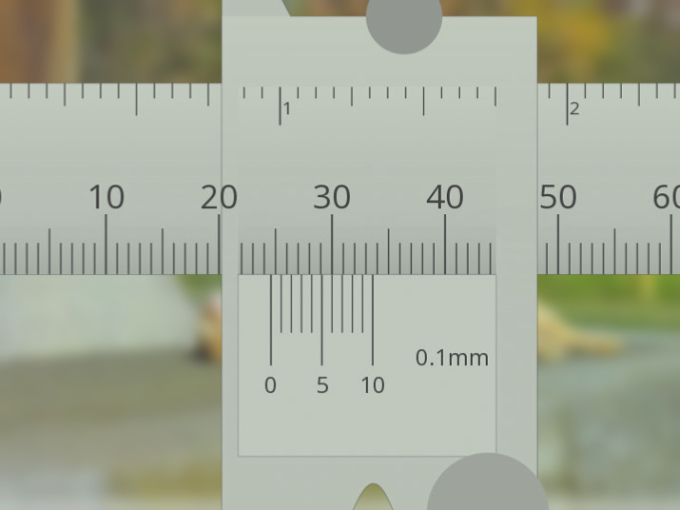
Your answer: **24.6** mm
